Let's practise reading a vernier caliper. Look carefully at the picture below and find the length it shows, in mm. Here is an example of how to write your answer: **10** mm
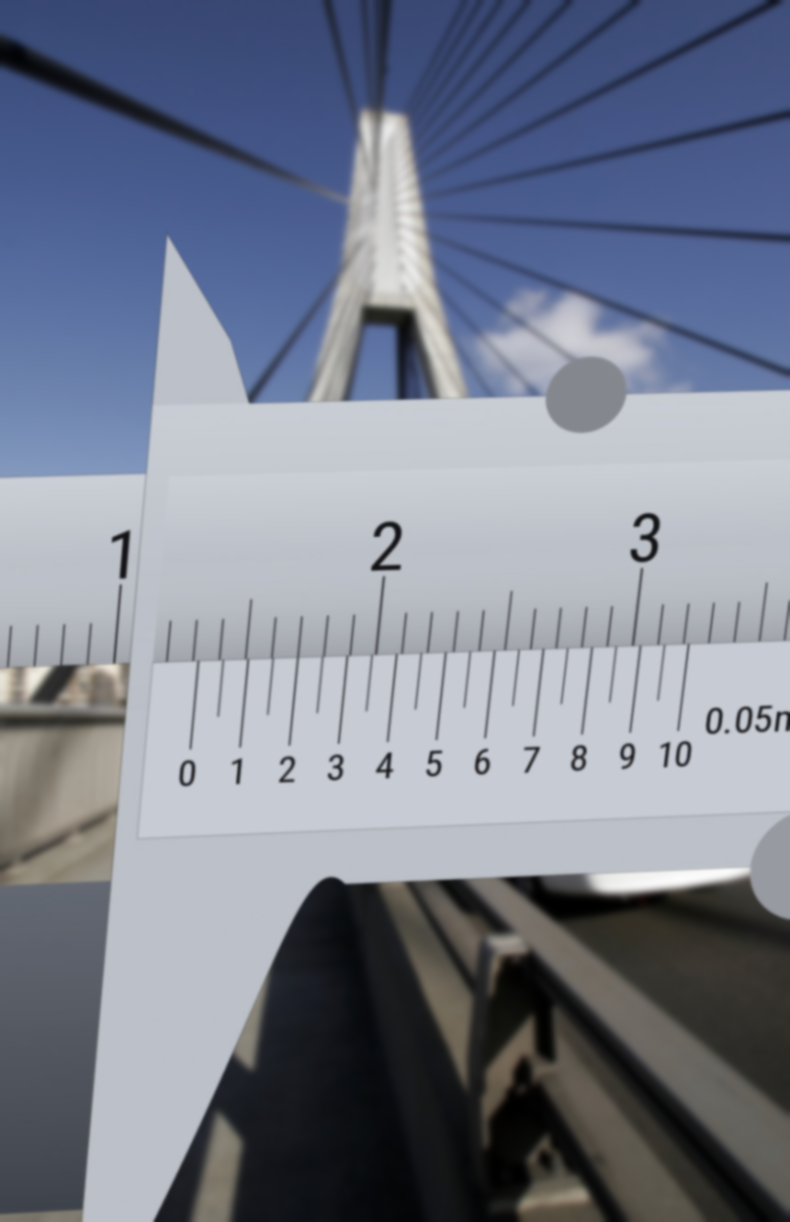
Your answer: **13.2** mm
